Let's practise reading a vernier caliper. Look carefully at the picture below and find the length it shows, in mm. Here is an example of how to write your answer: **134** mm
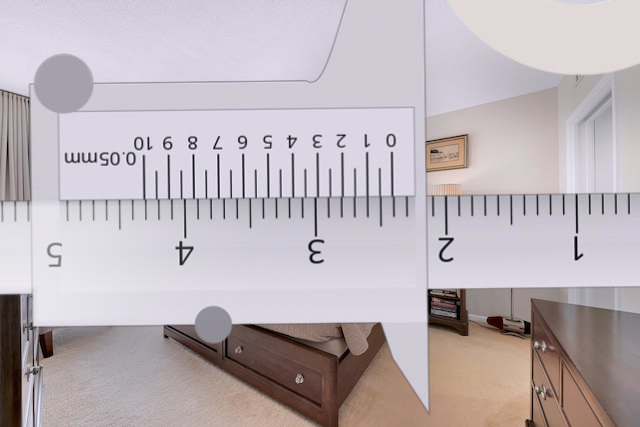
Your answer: **24.1** mm
